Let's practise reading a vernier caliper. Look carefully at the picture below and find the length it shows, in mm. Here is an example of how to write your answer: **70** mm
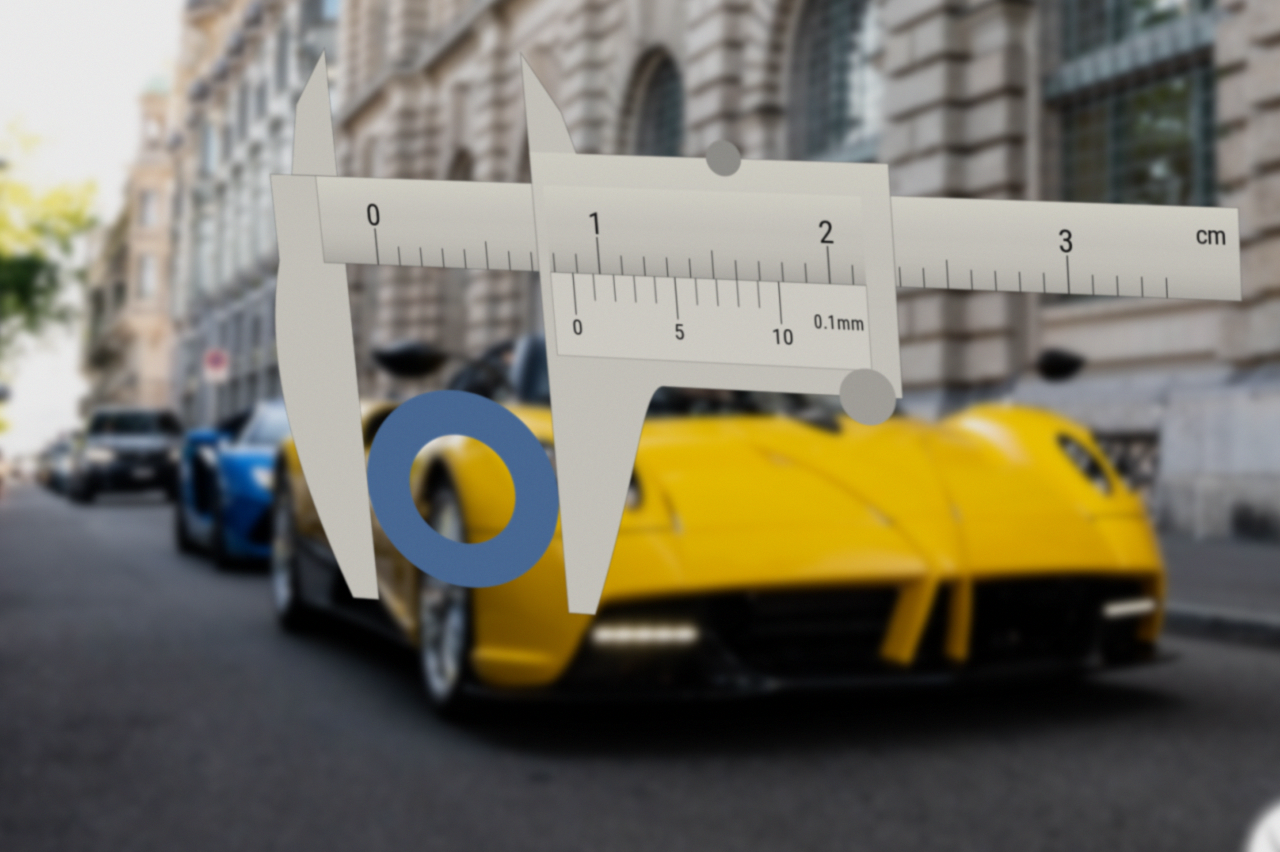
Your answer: **8.8** mm
